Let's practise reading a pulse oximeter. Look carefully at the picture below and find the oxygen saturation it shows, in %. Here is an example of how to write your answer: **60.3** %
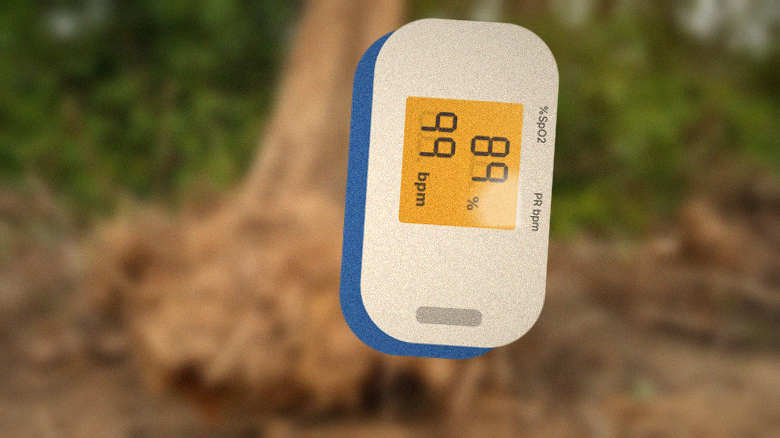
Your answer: **89** %
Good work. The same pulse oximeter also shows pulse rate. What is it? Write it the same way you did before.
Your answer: **99** bpm
